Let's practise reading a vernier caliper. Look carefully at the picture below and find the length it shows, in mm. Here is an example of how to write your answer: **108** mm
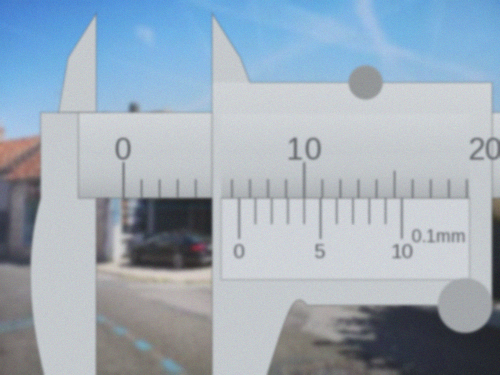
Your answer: **6.4** mm
